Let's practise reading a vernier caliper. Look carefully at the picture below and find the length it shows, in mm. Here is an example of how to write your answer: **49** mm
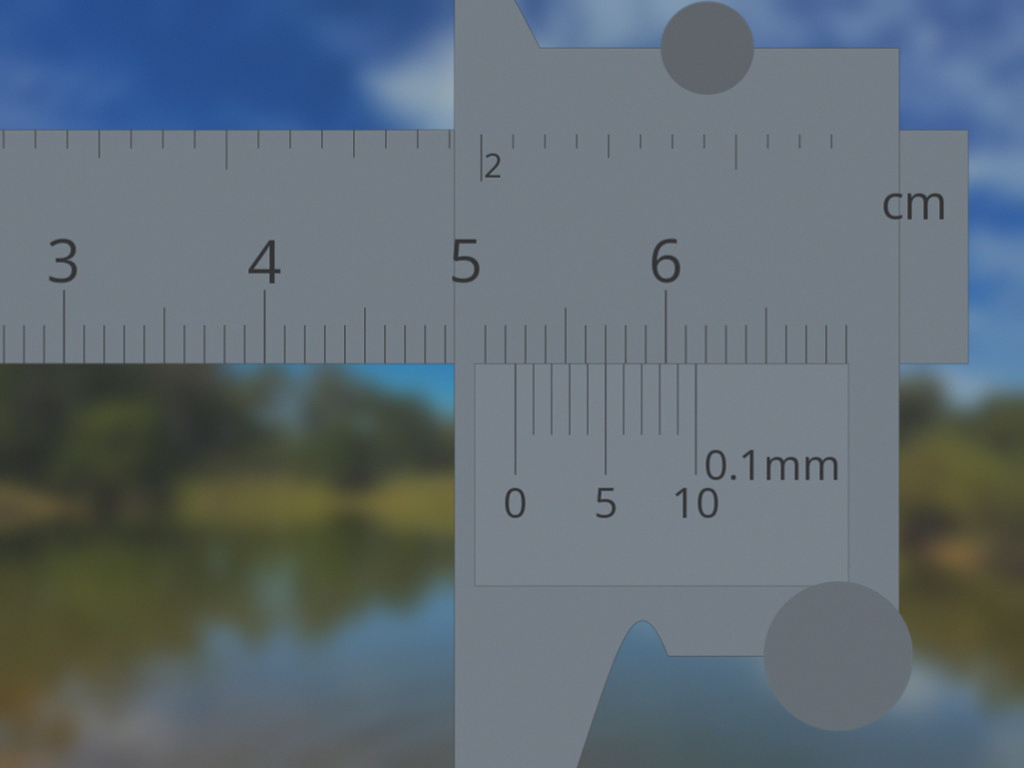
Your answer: **52.5** mm
